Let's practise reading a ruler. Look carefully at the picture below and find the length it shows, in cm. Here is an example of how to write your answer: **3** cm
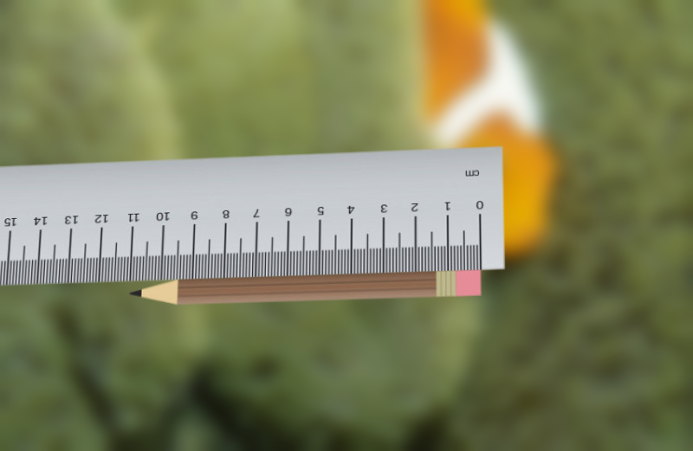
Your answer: **11** cm
